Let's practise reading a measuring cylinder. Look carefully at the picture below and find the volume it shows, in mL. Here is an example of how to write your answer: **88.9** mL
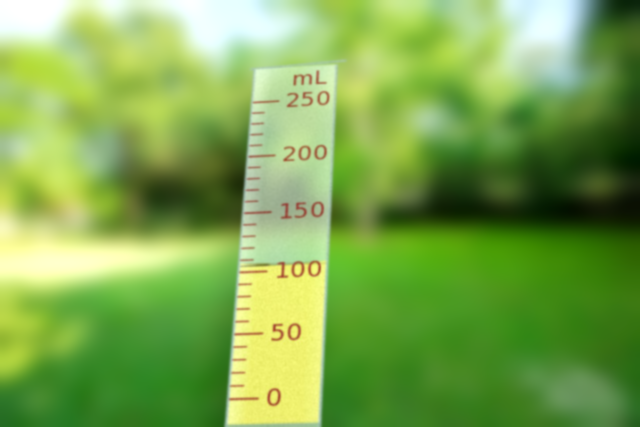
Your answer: **105** mL
